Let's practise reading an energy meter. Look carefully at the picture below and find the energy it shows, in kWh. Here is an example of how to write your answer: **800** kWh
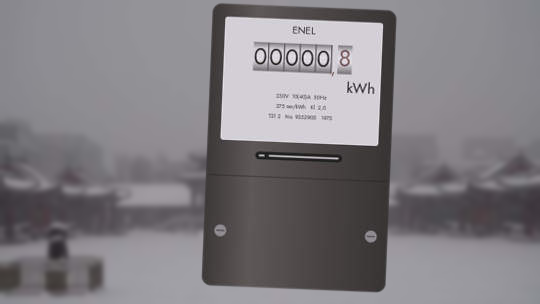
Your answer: **0.8** kWh
